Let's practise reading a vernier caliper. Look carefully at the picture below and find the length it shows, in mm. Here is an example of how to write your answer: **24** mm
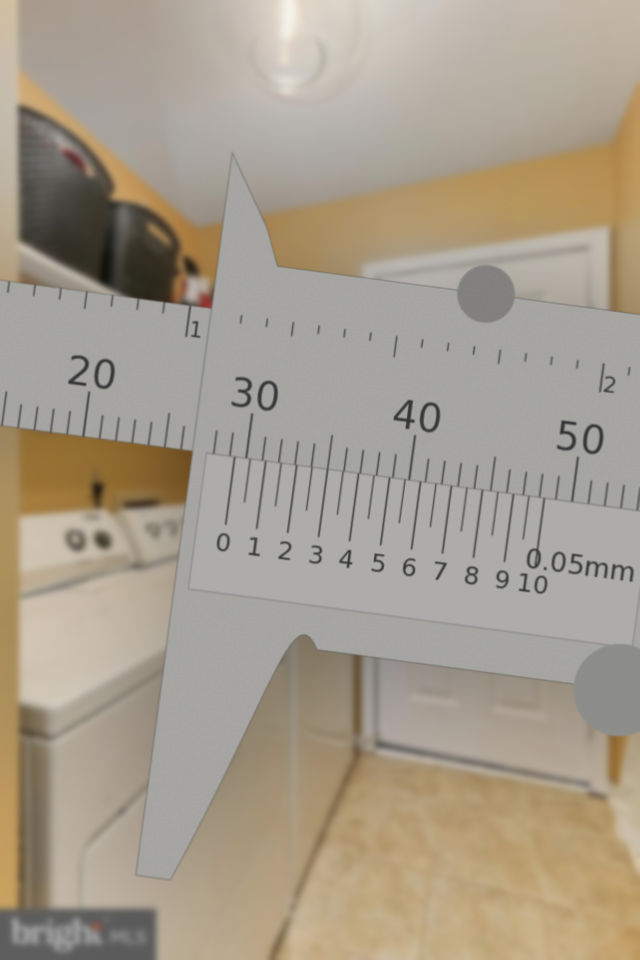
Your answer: **29.3** mm
